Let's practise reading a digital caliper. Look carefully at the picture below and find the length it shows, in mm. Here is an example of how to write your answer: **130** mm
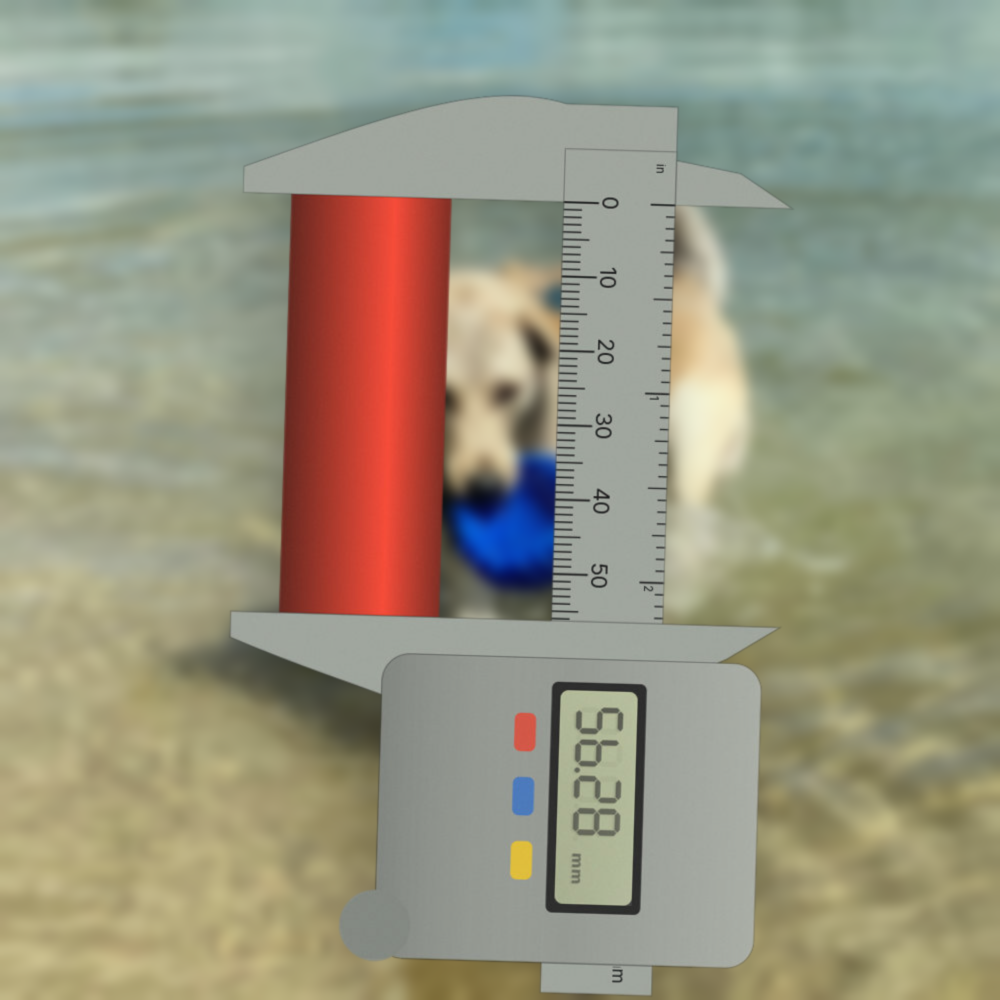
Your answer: **56.28** mm
